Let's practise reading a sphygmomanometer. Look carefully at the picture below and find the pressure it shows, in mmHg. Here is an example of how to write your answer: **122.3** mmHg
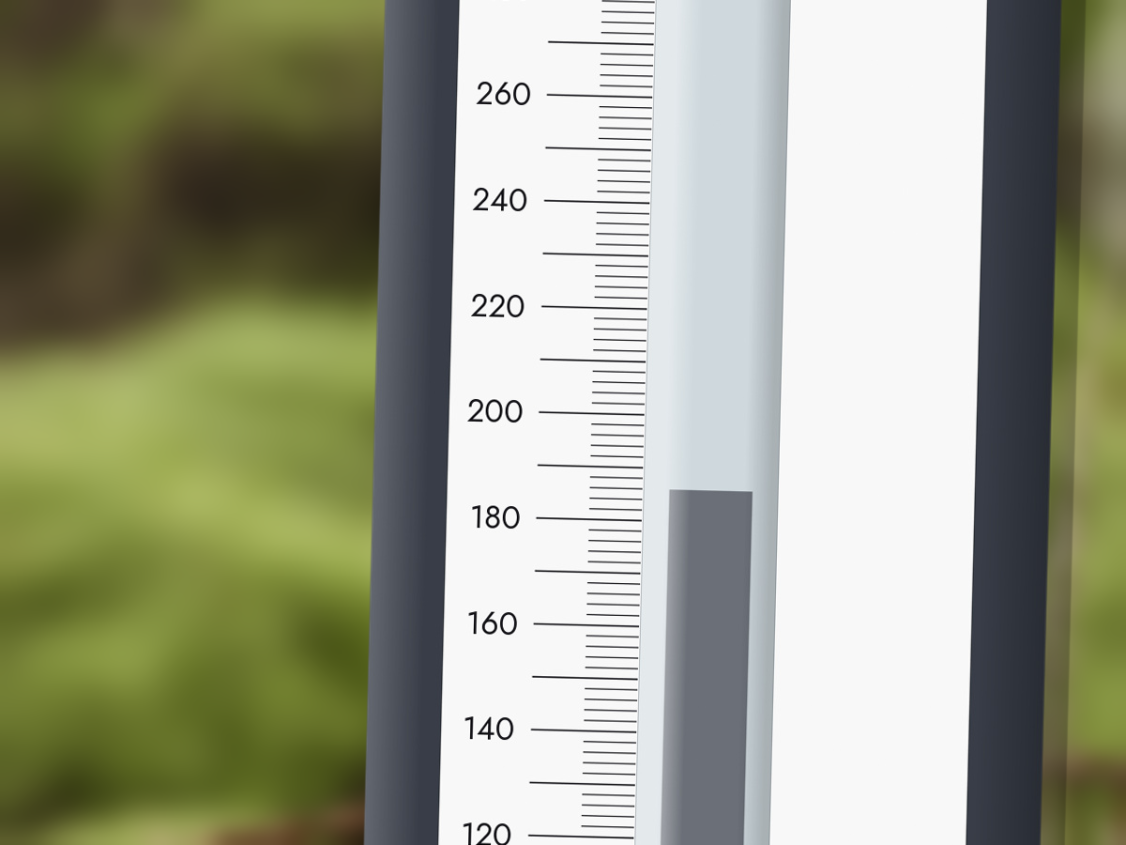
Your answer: **186** mmHg
